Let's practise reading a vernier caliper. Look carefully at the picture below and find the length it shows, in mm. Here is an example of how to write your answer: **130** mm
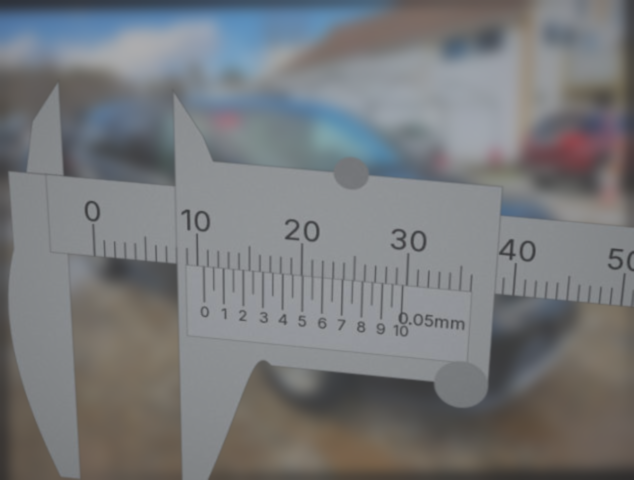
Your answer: **10.6** mm
